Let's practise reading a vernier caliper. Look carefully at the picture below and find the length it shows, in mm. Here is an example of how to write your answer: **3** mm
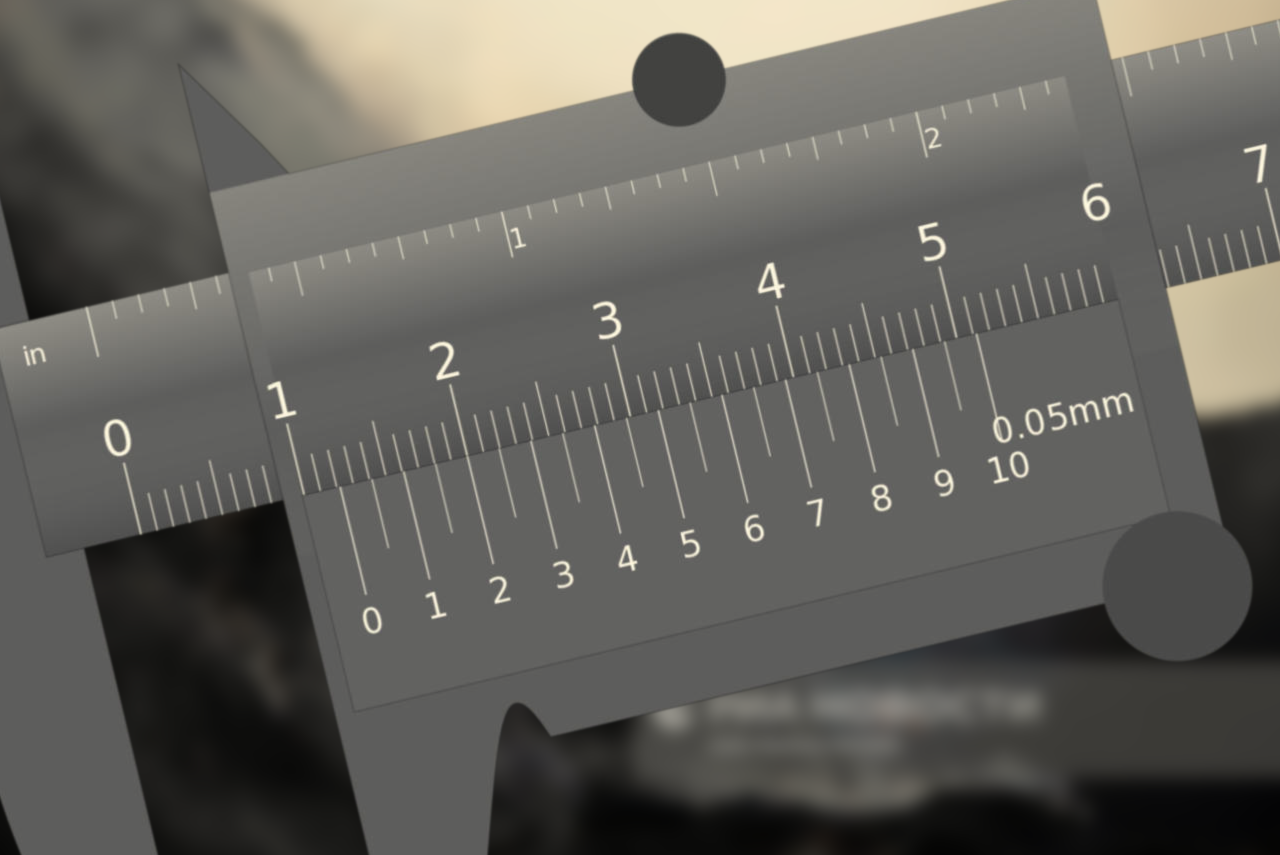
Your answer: **12.2** mm
